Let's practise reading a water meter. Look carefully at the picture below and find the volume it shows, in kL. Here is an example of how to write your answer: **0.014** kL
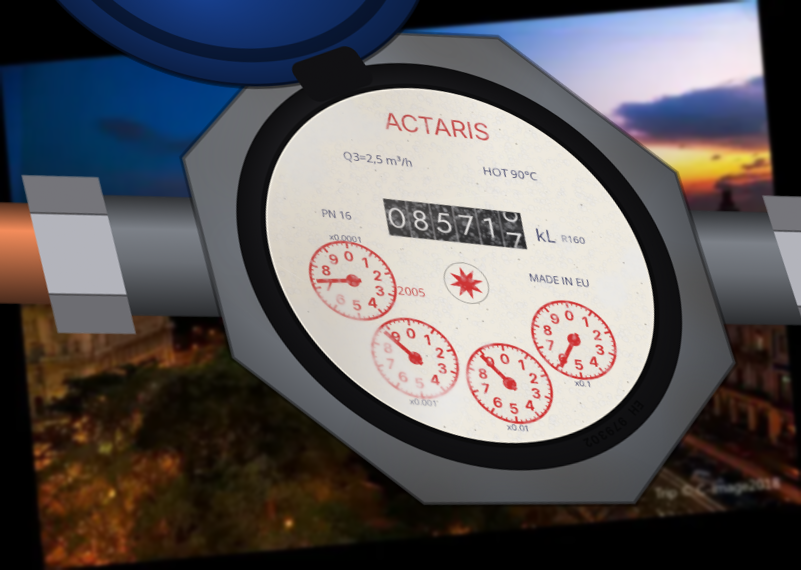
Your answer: **85716.5887** kL
